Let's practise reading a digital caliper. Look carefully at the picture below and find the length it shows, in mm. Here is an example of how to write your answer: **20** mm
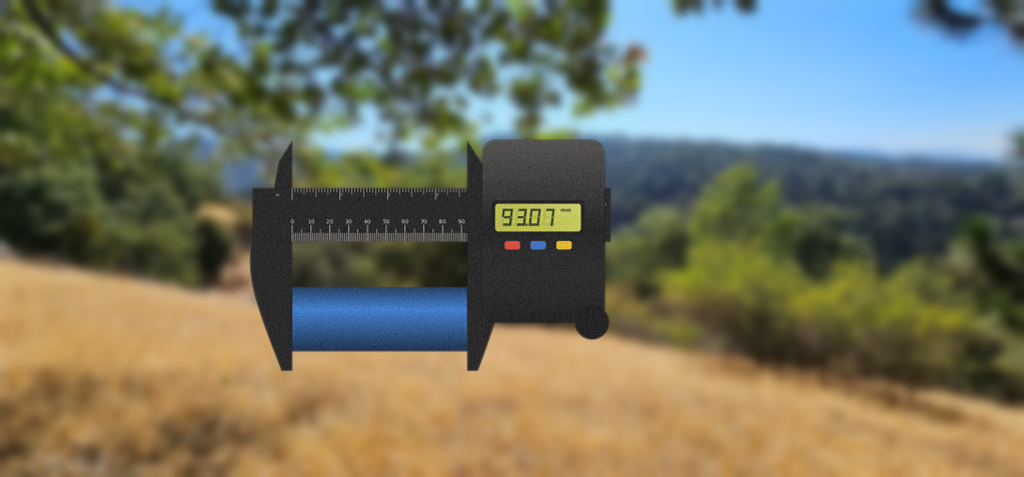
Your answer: **93.07** mm
